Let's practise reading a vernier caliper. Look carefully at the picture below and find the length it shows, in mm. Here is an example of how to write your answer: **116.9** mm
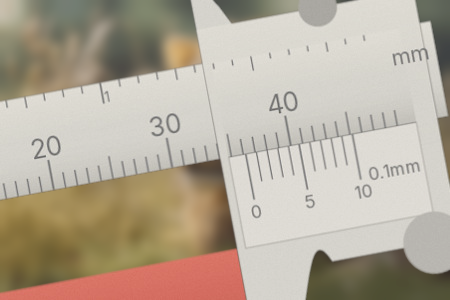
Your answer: **36.2** mm
